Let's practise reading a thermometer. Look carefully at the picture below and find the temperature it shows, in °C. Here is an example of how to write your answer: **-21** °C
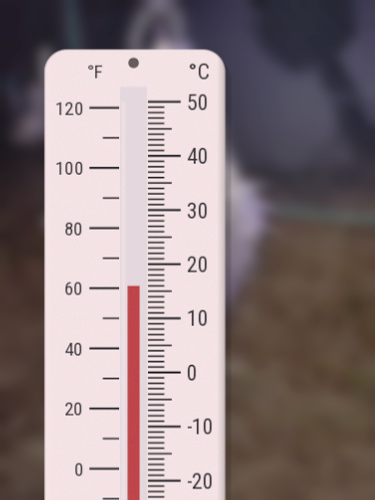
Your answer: **16** °C
